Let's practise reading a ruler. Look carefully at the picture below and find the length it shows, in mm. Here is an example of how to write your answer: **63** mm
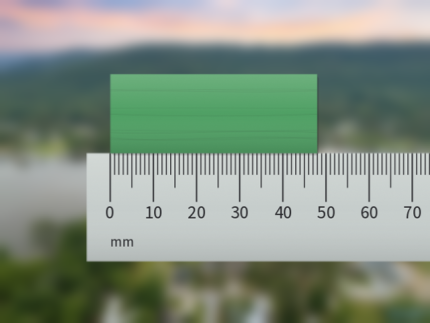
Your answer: **48** mm
